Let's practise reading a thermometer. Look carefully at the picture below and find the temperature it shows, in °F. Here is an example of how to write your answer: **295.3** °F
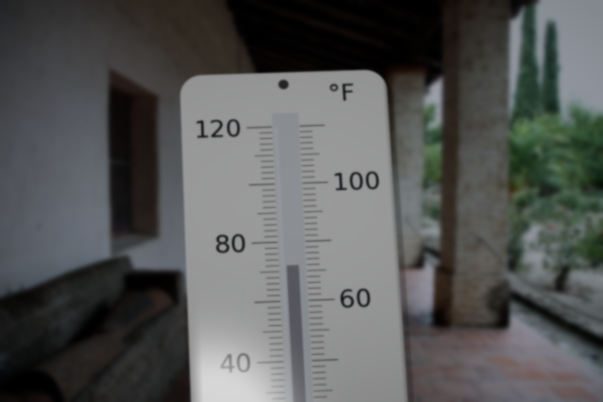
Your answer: **72** °F
